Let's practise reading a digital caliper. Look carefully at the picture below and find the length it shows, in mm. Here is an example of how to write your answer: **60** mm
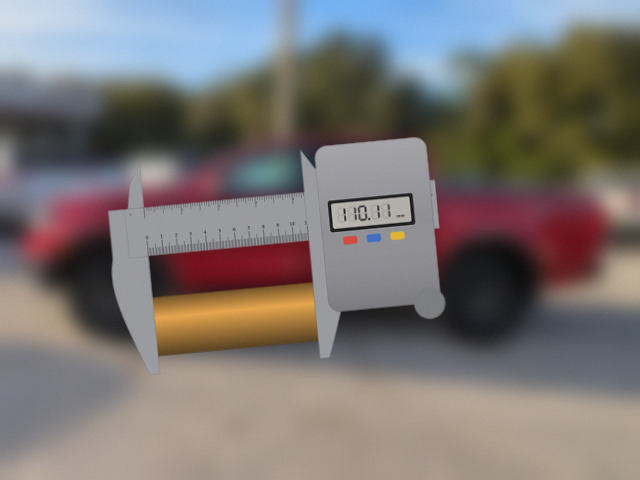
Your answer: **110.11** mm
